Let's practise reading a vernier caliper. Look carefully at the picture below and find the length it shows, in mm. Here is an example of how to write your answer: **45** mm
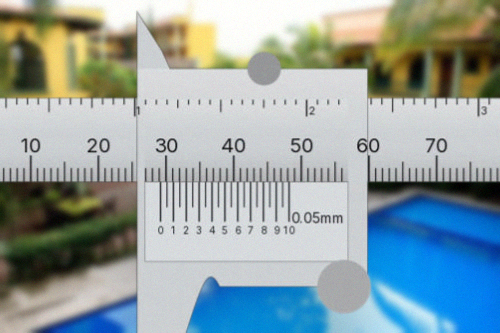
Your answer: **29.2** mm
